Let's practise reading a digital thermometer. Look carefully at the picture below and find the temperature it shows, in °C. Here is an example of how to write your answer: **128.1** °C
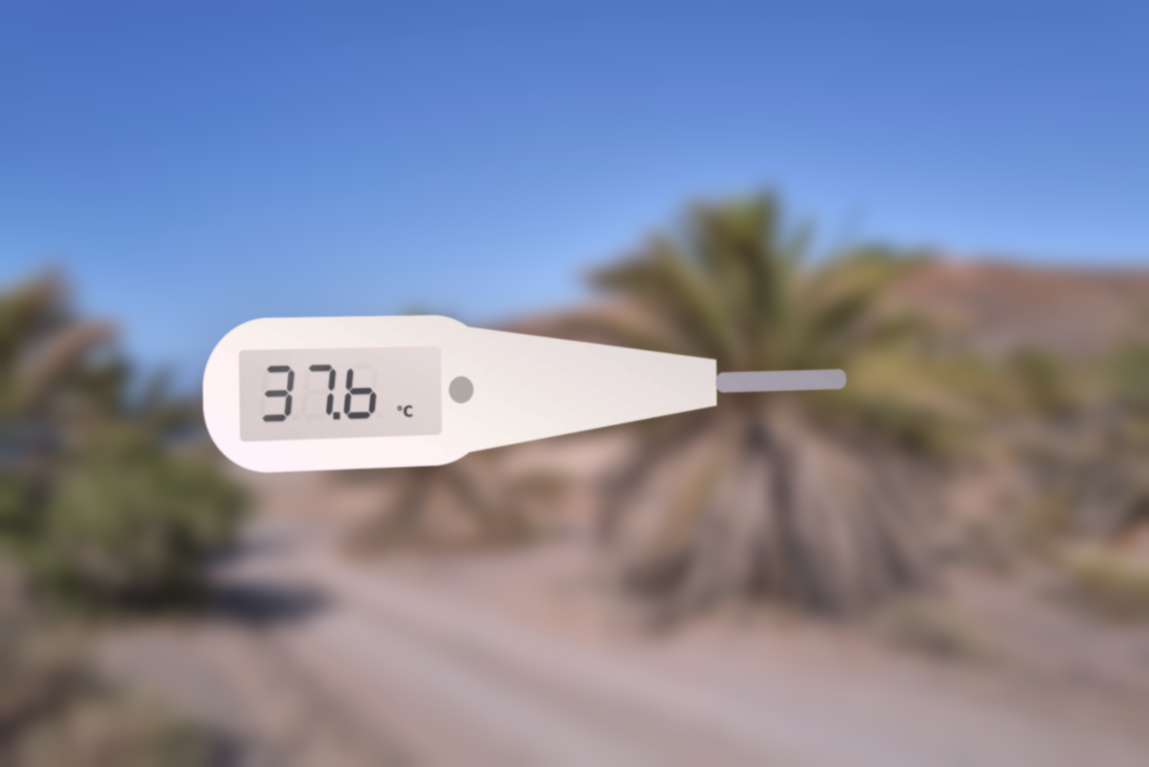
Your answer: **37.6** °C
